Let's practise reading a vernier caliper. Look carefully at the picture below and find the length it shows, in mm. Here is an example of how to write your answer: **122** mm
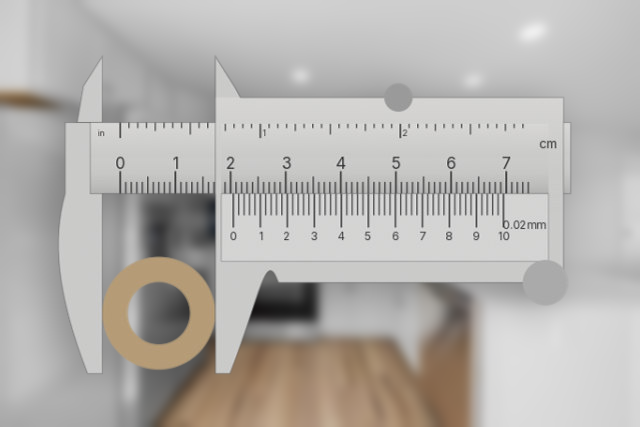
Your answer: **20.5** mm
